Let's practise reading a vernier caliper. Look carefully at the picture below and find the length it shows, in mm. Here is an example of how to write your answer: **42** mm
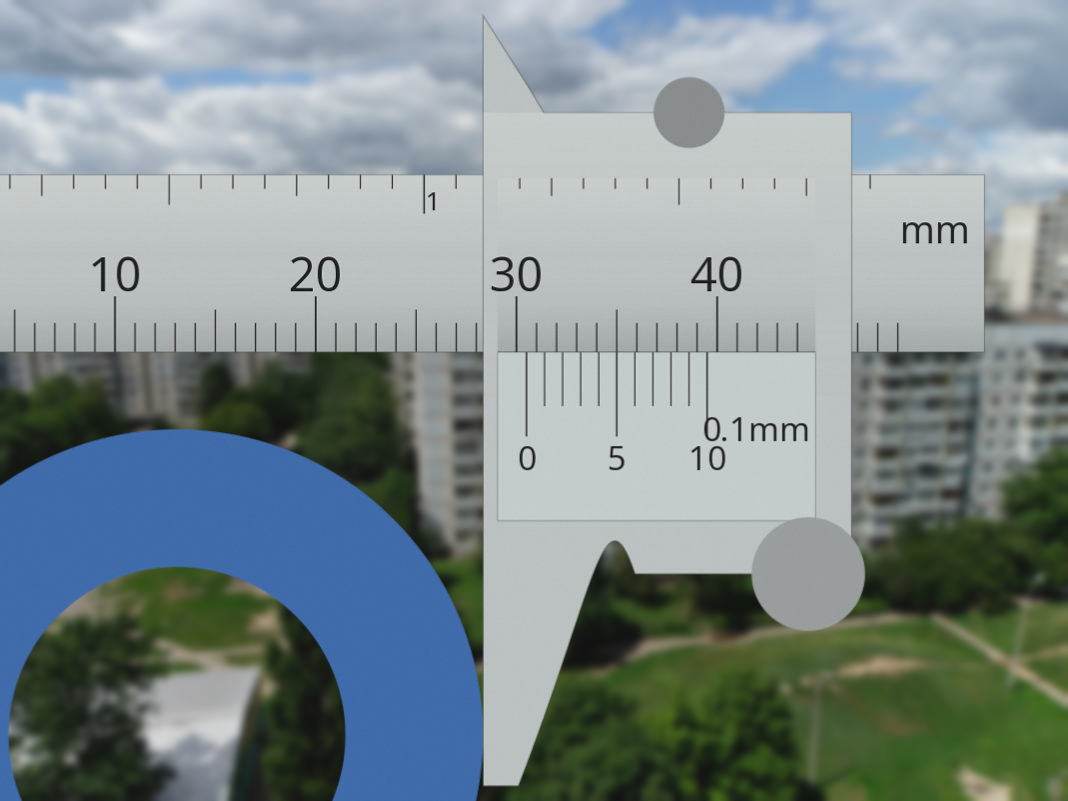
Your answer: **30.5** mm
